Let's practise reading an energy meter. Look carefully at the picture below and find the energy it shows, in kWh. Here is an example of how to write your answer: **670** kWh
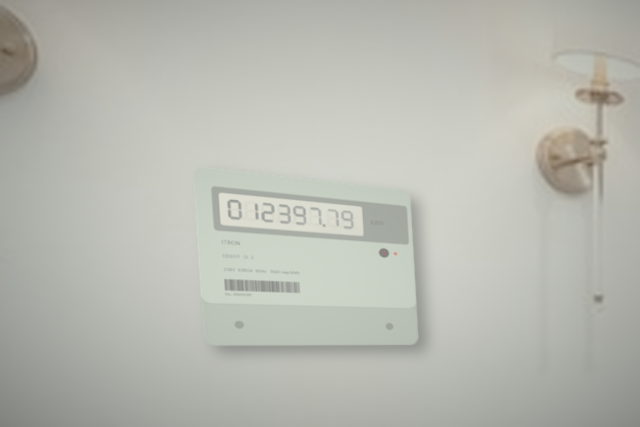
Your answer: **12397.79** kWh
